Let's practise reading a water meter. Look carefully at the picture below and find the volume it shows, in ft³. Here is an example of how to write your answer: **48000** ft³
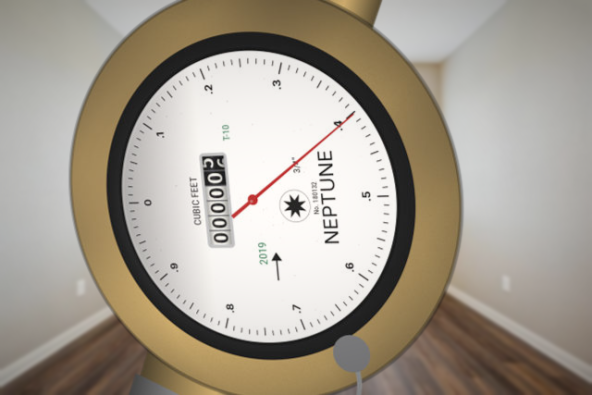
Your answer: **5.40** ft³
